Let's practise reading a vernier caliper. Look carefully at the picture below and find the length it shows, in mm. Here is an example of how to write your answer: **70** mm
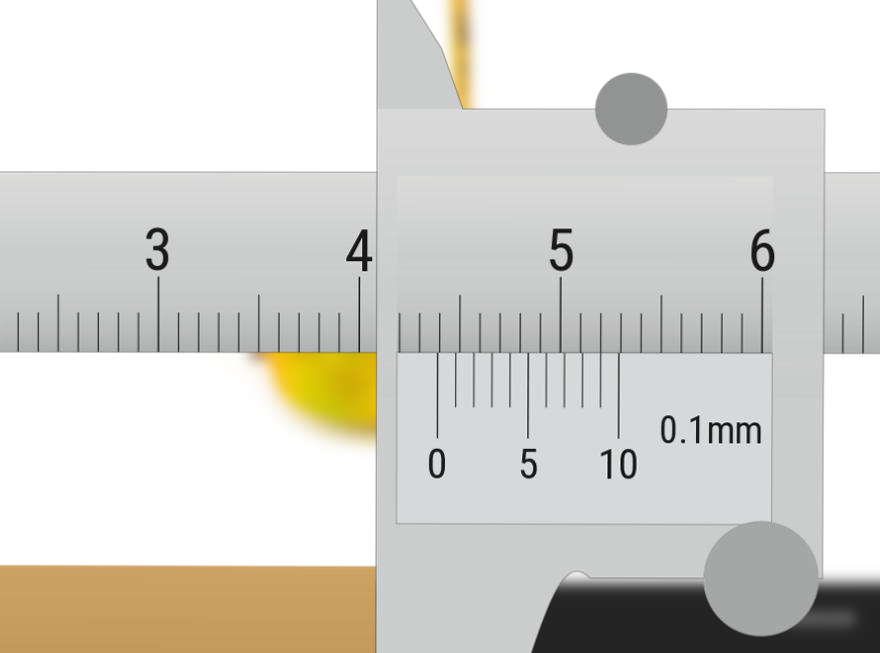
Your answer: **43.9** mm
